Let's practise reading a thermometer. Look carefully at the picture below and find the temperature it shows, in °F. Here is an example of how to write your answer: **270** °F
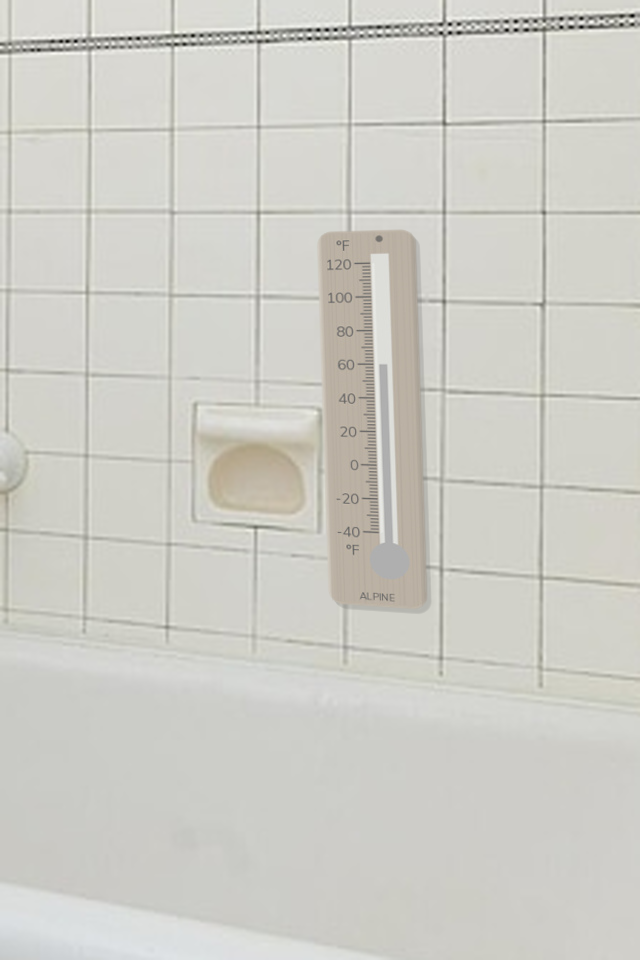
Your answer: **60** °F
